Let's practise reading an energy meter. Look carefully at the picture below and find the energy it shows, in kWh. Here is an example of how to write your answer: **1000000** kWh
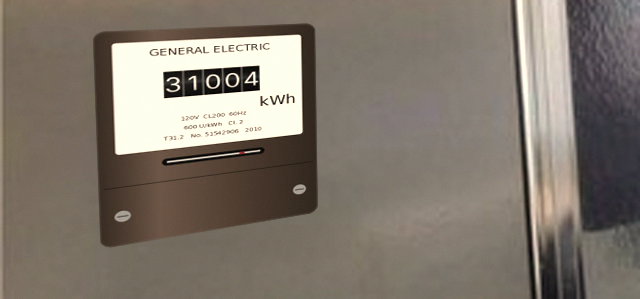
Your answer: **31004** kWh
